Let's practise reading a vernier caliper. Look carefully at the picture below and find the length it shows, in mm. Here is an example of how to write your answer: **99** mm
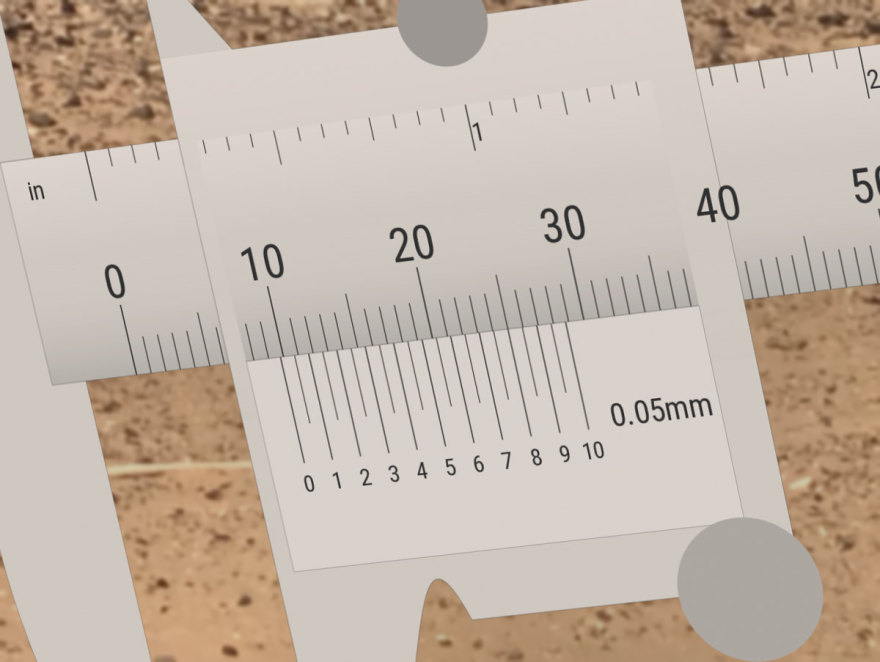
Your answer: **9.8** mm
